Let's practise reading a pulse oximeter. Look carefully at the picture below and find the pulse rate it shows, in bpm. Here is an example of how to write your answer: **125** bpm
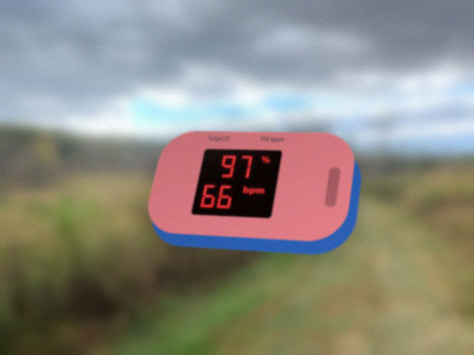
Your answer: **66** bpm
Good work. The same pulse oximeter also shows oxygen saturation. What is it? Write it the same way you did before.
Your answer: **97** %
